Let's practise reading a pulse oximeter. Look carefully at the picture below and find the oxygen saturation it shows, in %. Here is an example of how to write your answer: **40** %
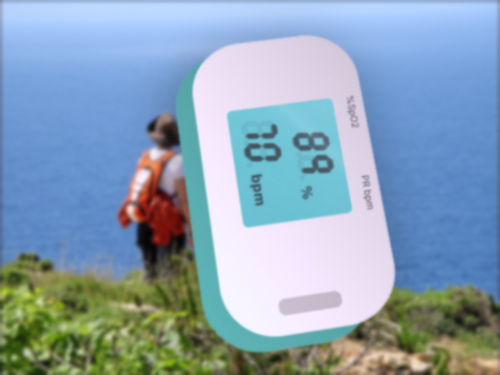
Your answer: **89** %
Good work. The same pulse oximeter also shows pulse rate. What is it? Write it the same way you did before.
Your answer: **70** bpm
